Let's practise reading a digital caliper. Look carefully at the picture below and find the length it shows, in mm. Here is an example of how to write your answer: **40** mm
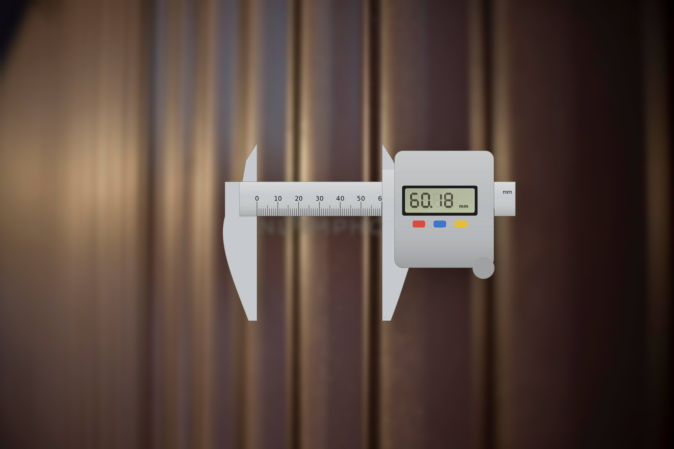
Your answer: **60.18** mm
